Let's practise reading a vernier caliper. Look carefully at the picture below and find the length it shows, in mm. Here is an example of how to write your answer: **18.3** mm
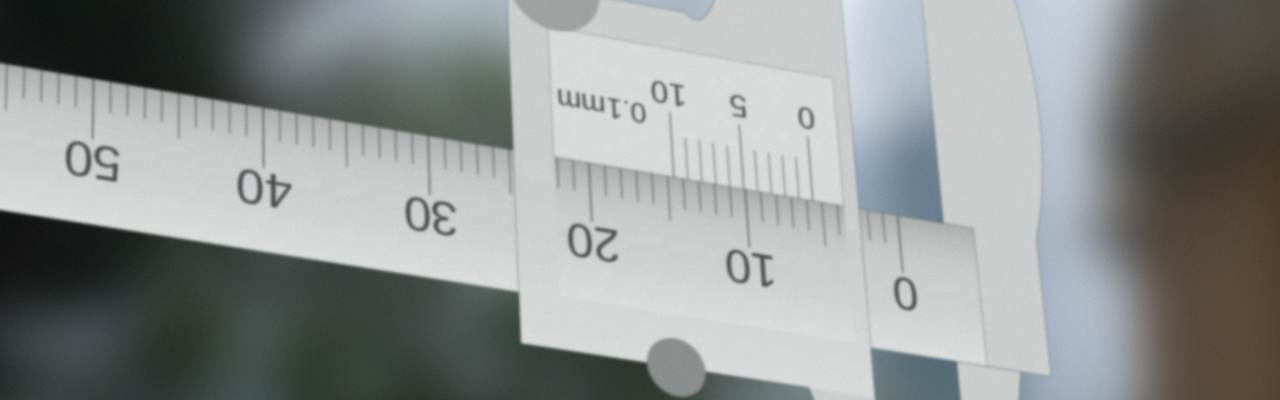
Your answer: **5.6** mm
